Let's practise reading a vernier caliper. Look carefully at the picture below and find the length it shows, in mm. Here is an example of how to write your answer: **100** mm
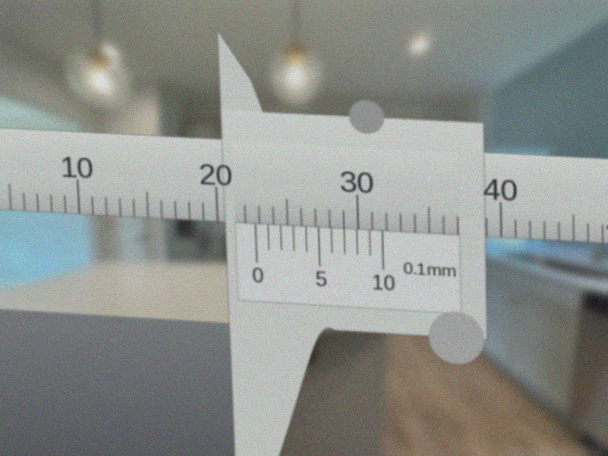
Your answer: **22.7** mm
